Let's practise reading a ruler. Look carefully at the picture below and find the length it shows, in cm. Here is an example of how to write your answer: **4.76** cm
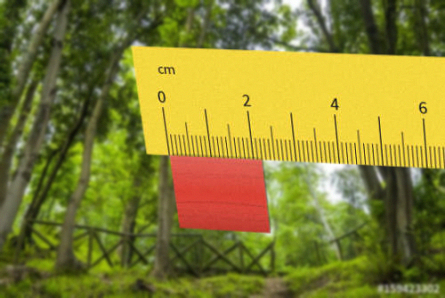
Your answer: **2.2** cm
